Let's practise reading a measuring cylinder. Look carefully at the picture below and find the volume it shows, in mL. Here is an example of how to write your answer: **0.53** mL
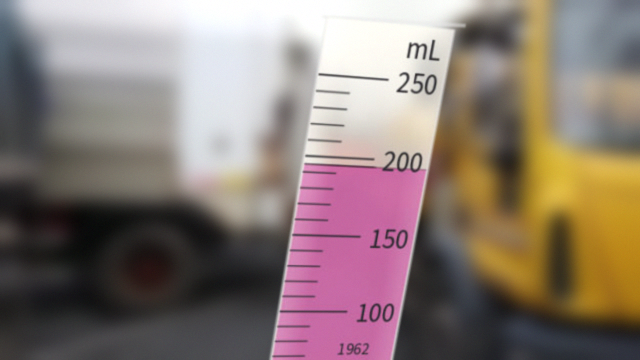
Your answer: **195** mL
